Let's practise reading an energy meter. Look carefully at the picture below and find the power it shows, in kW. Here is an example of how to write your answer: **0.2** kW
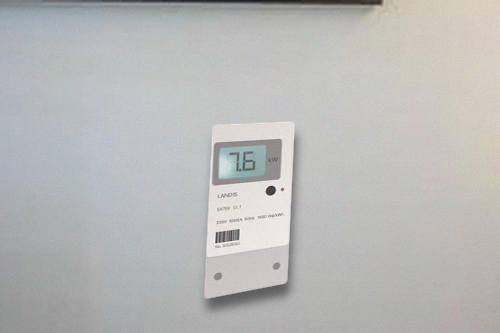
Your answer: **7.6** kW
